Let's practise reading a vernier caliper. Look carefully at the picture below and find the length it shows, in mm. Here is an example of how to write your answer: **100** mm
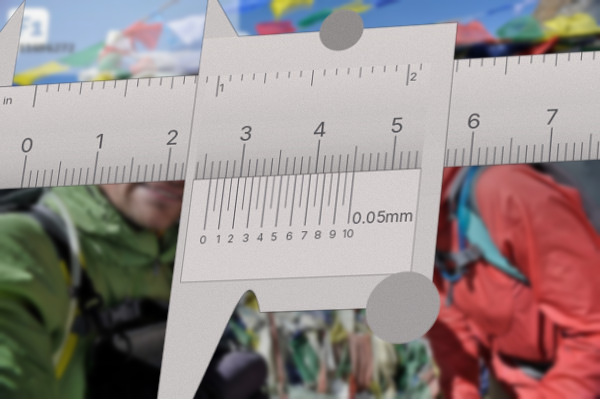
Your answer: **26.0** mm
